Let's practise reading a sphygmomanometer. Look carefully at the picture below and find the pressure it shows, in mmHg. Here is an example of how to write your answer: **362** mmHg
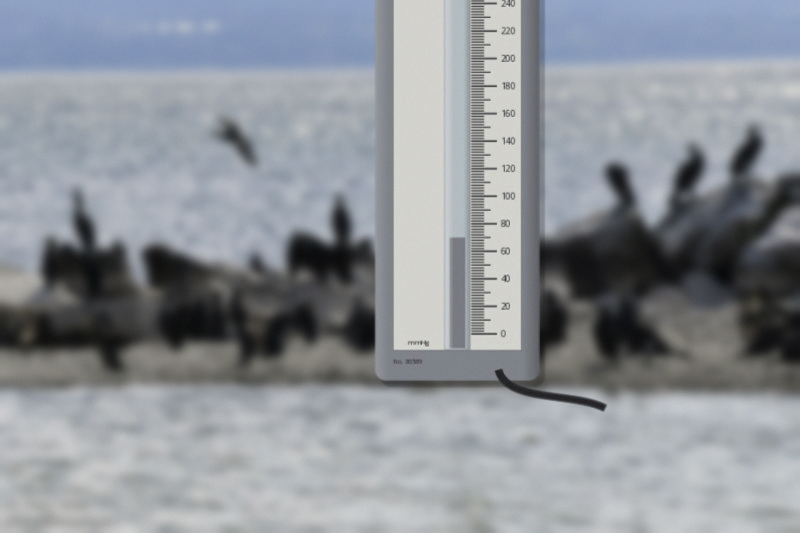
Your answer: **70** mmHg
